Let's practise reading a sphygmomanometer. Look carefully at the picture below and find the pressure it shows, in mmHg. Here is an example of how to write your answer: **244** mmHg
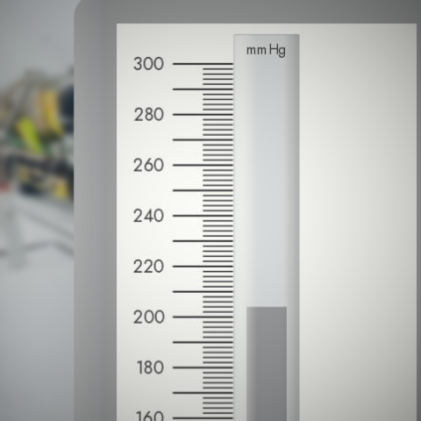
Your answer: **204** mmHg
